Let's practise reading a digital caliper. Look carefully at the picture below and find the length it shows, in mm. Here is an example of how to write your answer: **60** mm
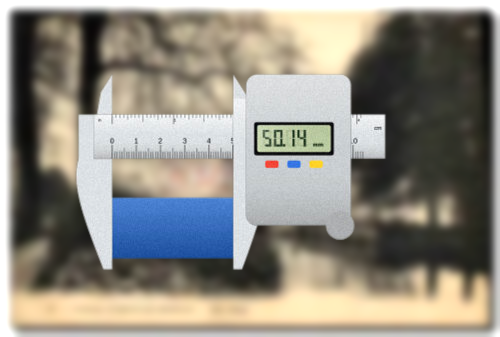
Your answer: **50.14** mm
